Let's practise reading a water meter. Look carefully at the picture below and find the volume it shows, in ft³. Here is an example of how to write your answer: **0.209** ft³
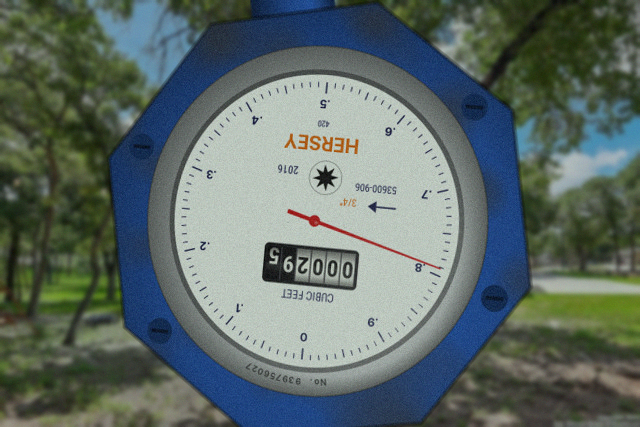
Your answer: **294.79** ft³
